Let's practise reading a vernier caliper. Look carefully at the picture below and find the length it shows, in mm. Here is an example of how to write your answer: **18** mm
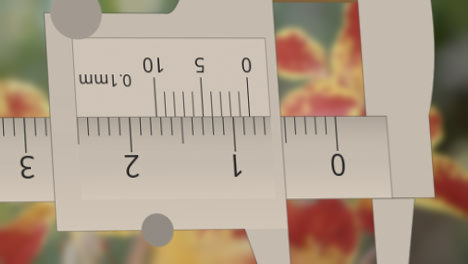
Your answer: **8.4** mm
